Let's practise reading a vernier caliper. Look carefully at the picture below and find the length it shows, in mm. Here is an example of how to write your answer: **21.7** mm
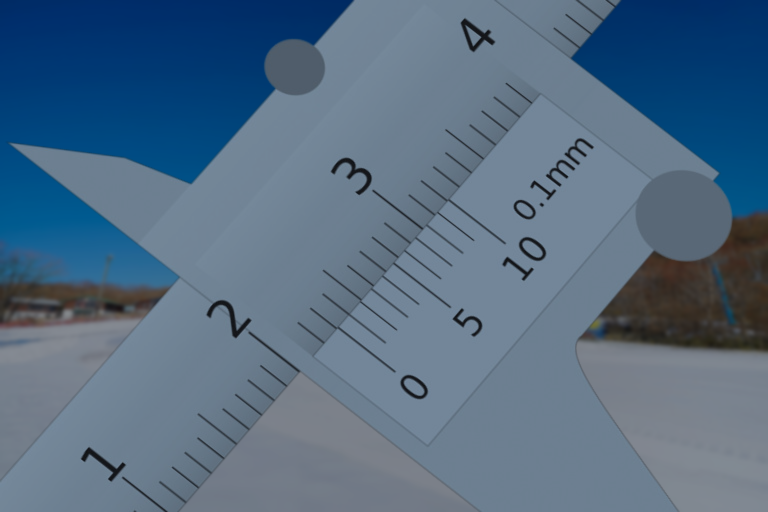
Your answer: **23.1** mm
